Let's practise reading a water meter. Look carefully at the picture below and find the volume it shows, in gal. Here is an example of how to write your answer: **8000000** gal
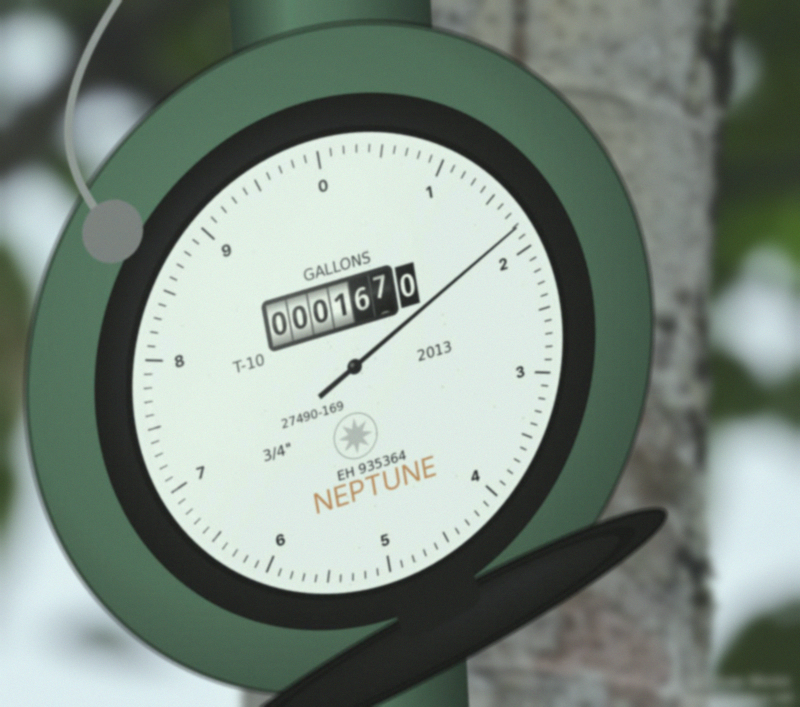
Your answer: **1671.8** gal
